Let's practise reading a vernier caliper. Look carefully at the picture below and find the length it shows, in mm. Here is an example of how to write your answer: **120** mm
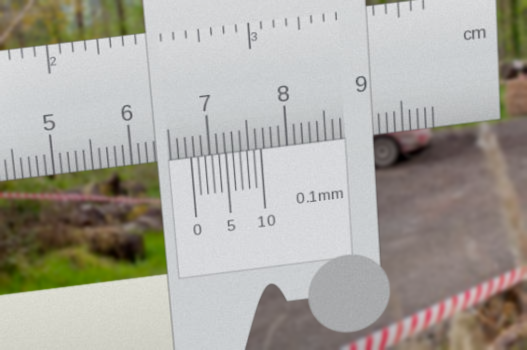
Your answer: **67.6** mm
